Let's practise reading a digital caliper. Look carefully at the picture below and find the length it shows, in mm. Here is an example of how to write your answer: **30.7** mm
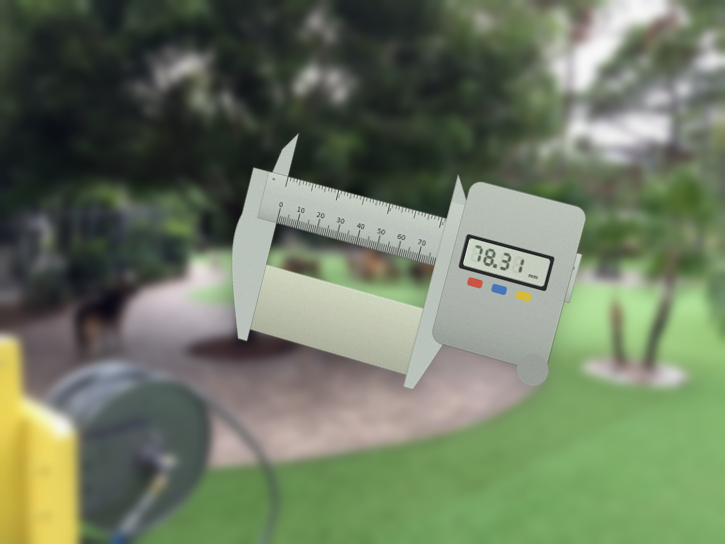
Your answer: **78.31** mm
